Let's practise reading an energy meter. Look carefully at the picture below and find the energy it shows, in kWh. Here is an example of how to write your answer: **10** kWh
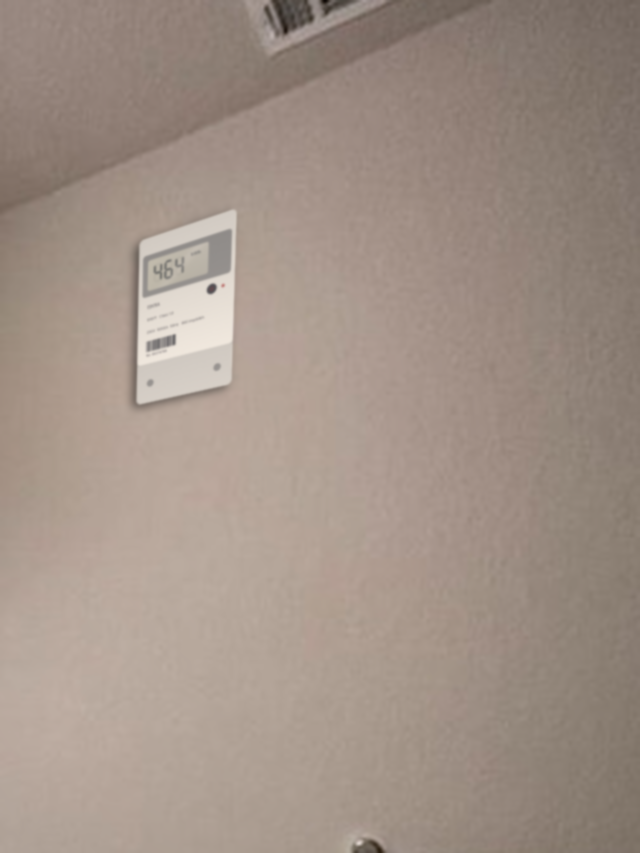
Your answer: **464** kWh
